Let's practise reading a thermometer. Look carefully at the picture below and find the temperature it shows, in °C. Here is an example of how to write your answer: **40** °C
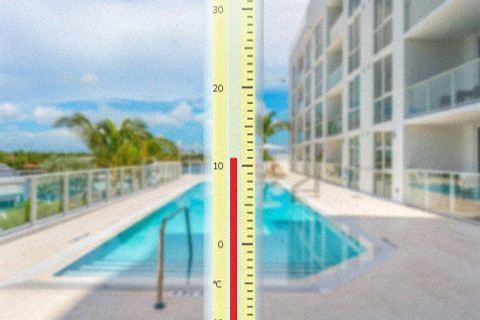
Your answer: **11** °C
